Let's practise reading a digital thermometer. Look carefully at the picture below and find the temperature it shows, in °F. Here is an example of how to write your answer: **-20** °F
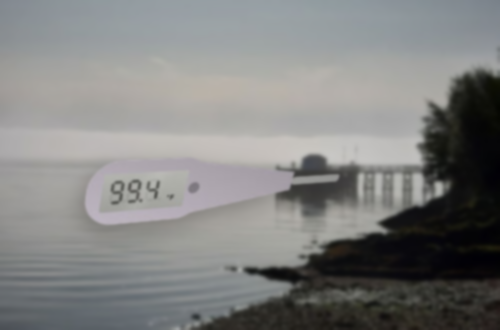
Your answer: **99.4** °F
